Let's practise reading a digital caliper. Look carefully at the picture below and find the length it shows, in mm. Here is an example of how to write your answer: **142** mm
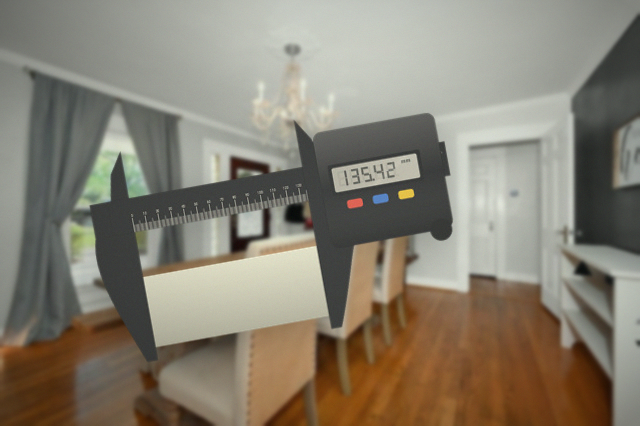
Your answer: **135.42** mm
